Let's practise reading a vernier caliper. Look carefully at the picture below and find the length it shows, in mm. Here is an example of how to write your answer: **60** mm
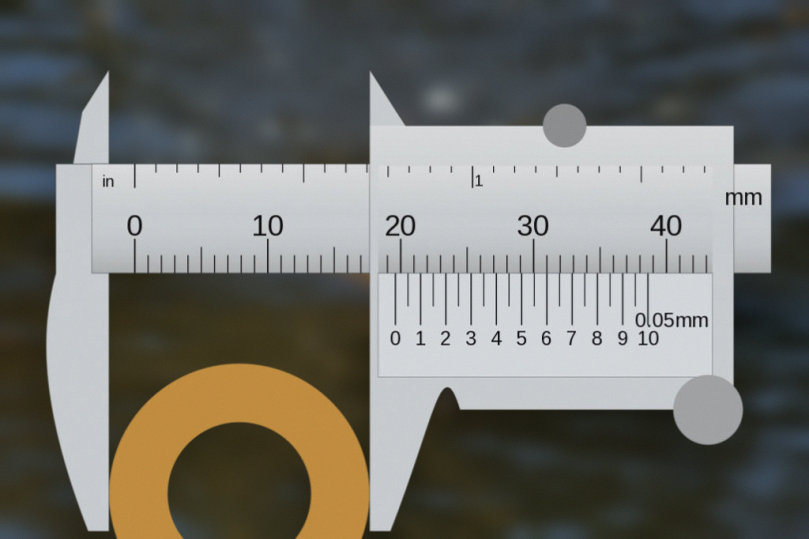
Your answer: **19.6** mm
